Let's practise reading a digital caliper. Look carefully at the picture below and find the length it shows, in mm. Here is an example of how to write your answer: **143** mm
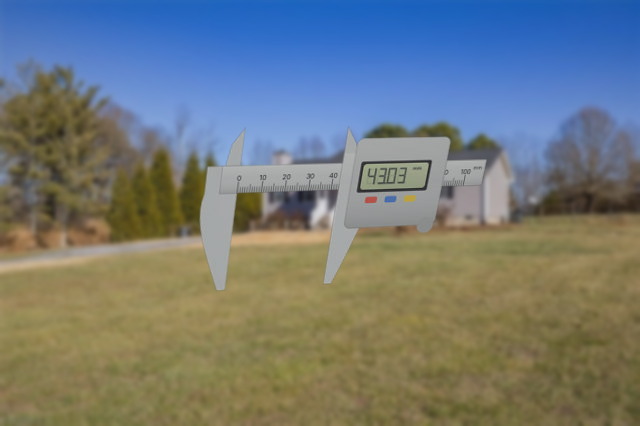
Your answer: **43.03** mm
